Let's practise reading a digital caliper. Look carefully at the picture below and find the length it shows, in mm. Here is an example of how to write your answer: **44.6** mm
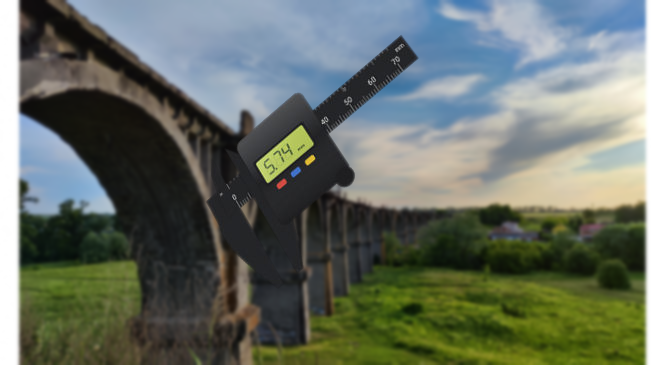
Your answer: **5.74** mm
